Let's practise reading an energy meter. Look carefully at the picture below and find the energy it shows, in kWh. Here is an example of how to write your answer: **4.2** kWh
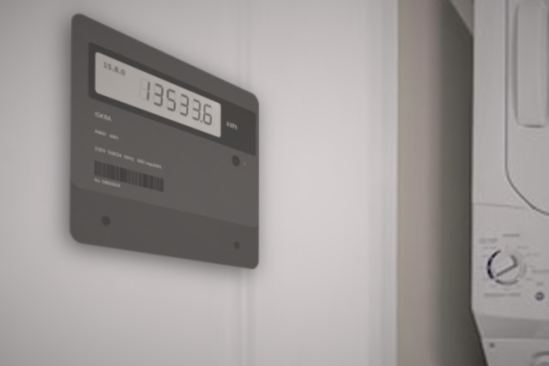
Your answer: **13533.6** kWh
